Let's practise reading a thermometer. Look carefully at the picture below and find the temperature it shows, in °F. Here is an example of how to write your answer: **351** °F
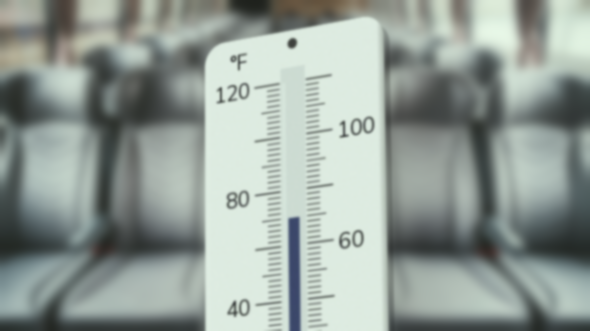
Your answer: **70** °F
